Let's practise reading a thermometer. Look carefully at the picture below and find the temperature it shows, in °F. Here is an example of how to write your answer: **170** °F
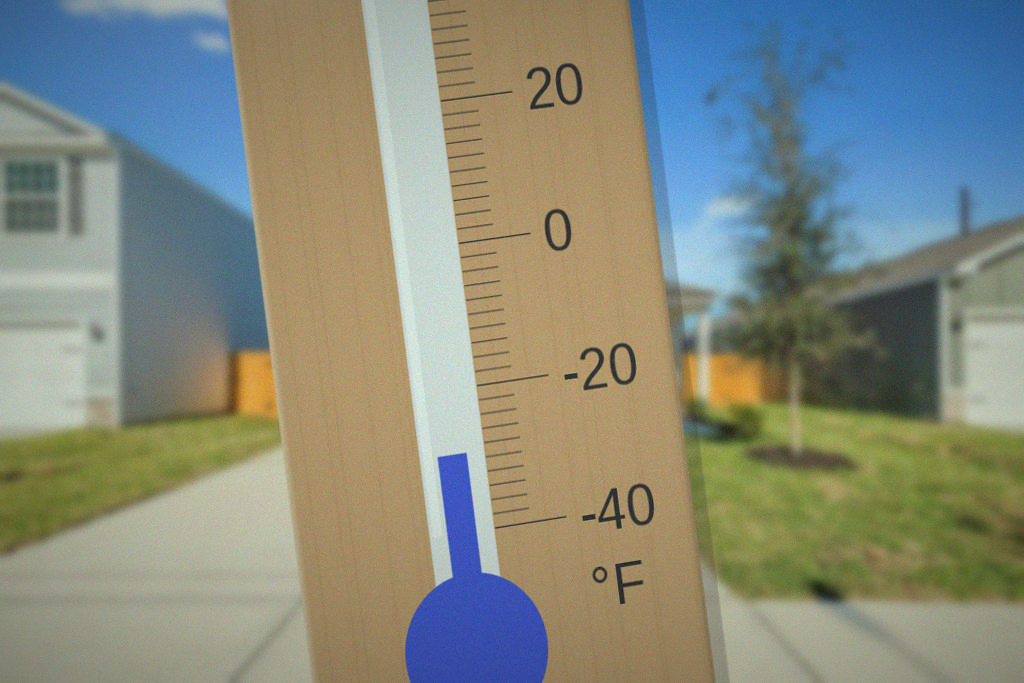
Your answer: **-29** °F
